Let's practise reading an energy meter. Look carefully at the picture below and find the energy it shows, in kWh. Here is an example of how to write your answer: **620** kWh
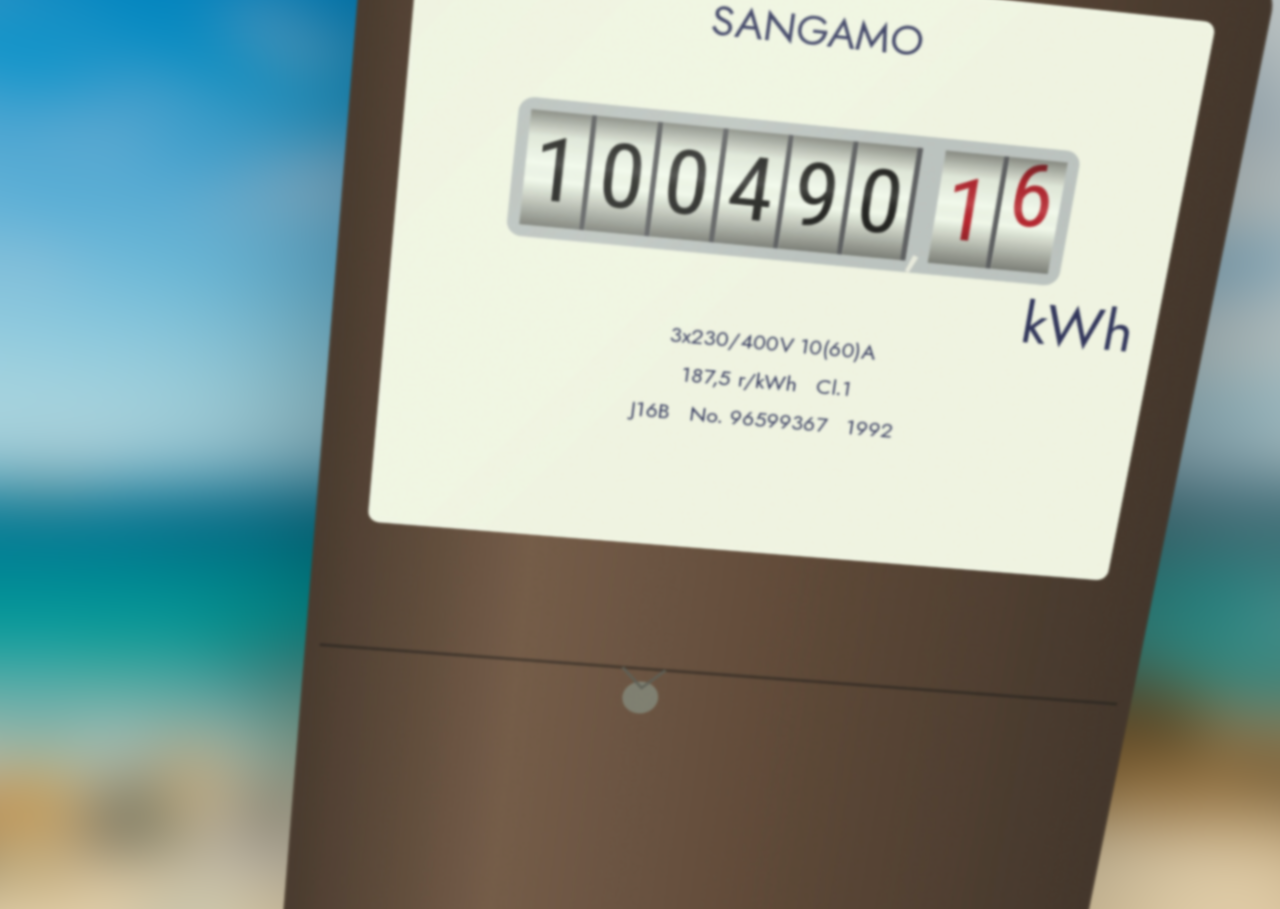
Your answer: **100490.16** kWh
